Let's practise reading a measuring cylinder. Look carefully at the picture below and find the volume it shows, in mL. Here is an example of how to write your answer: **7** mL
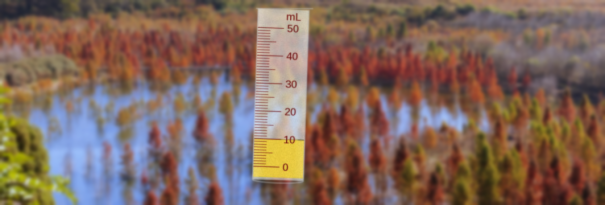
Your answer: **10** mL
